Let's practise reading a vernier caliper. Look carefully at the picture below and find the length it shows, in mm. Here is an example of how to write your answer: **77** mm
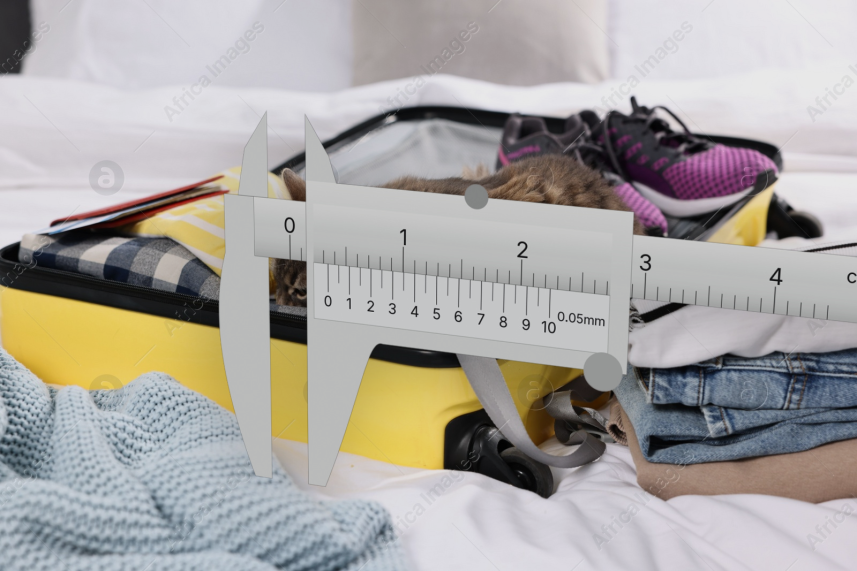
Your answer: **3.4** mm
